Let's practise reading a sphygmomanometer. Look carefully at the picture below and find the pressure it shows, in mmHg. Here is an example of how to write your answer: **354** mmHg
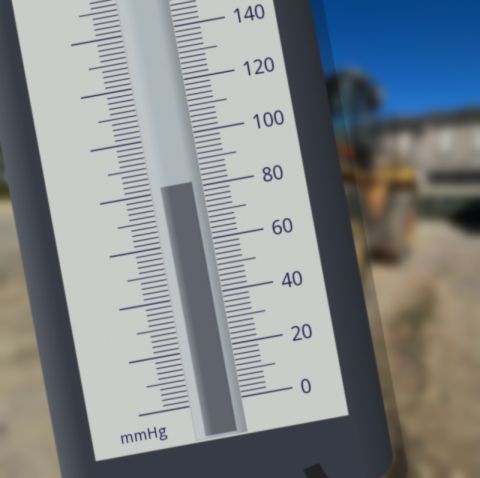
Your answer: **82** mmHg
